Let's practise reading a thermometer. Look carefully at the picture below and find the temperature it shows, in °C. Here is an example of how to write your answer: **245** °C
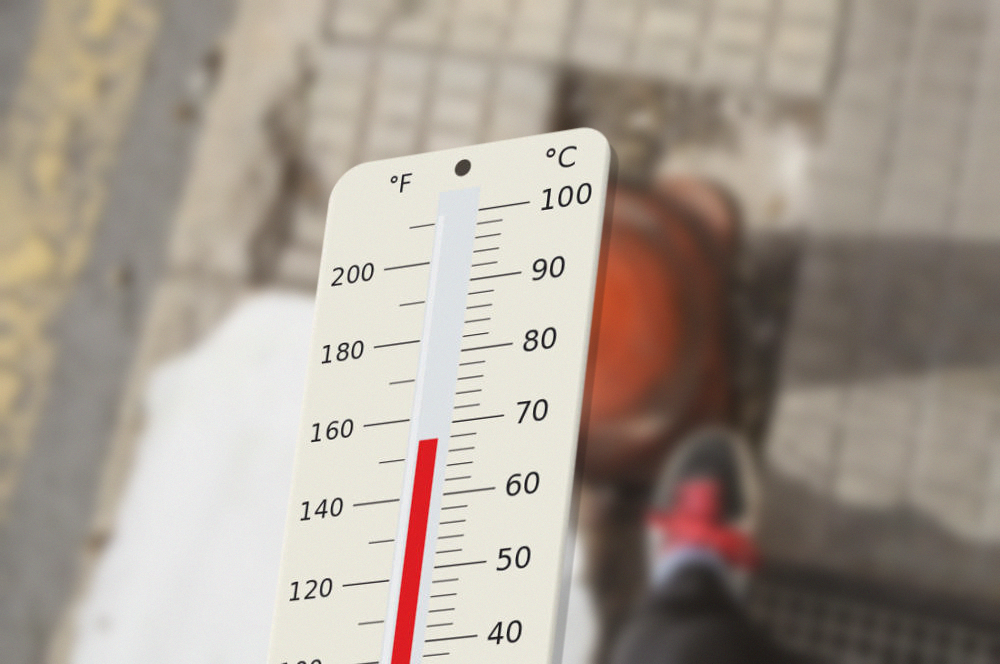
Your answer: **68** °C
